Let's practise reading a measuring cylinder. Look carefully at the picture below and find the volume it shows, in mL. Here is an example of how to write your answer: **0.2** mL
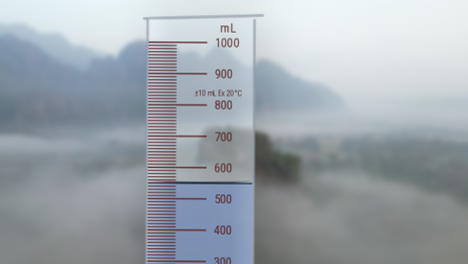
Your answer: **550** mL
